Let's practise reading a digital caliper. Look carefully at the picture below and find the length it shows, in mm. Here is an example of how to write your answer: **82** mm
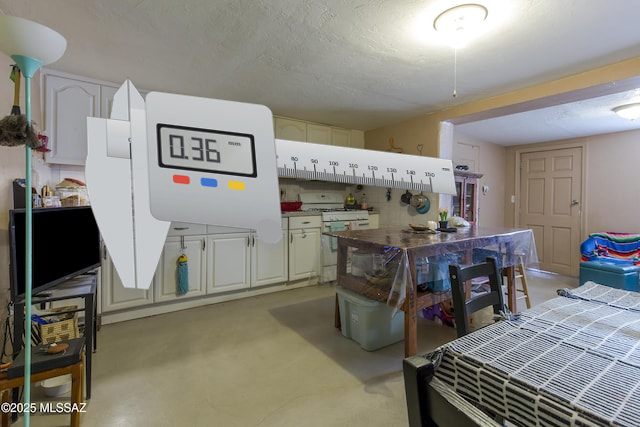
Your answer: **0.36** mm
